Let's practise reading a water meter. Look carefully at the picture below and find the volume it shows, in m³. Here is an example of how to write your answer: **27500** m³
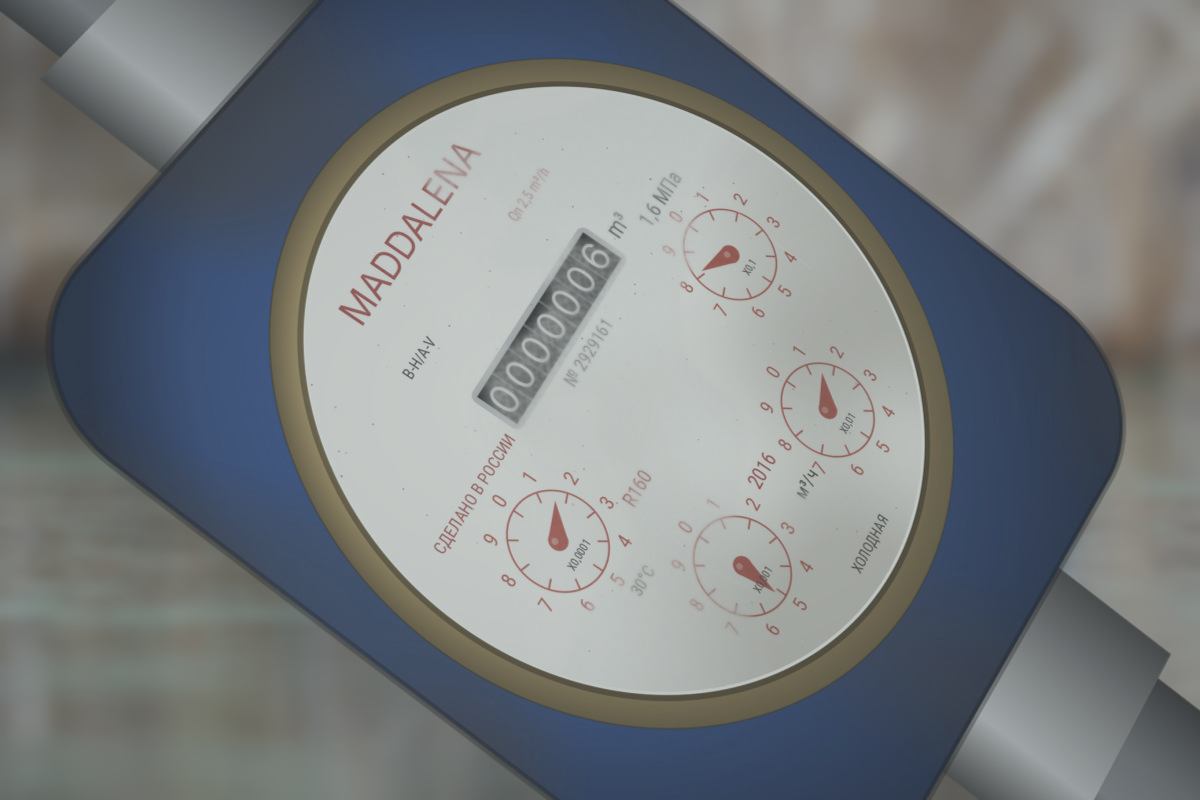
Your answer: **6.8151** m³
